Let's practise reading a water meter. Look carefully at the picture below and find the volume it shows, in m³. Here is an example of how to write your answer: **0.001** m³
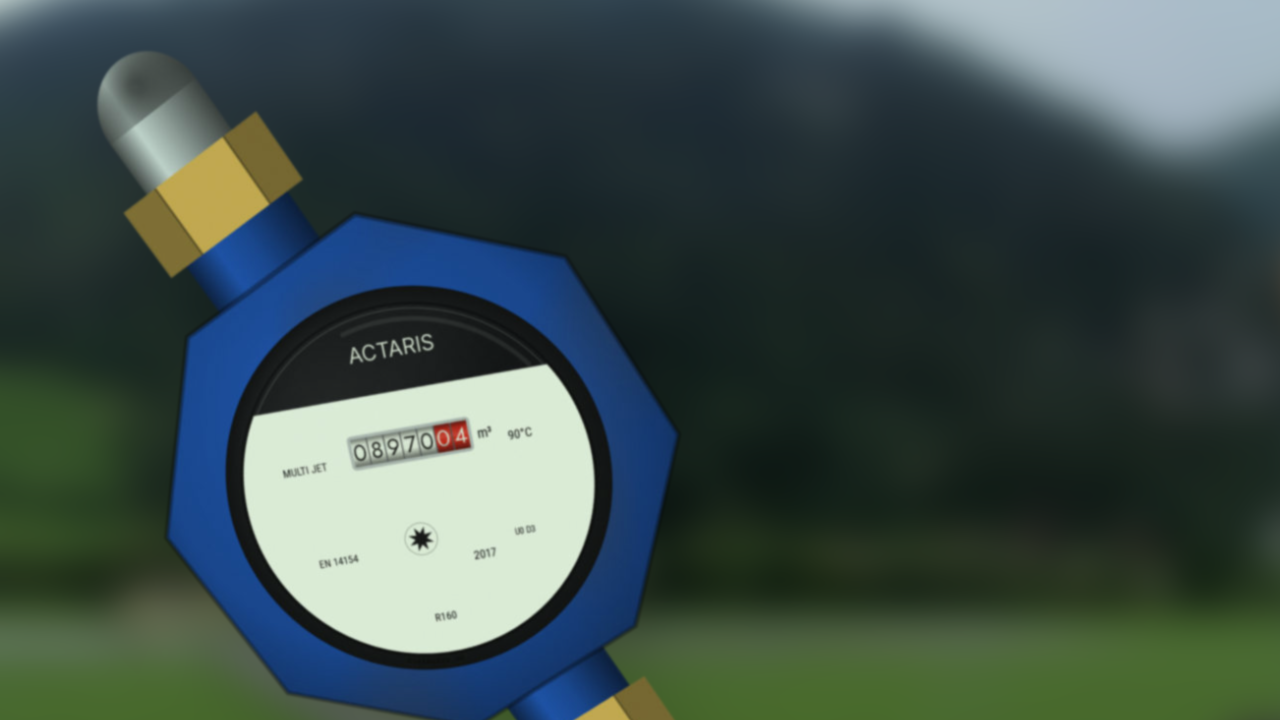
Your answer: **8970.04** m³
